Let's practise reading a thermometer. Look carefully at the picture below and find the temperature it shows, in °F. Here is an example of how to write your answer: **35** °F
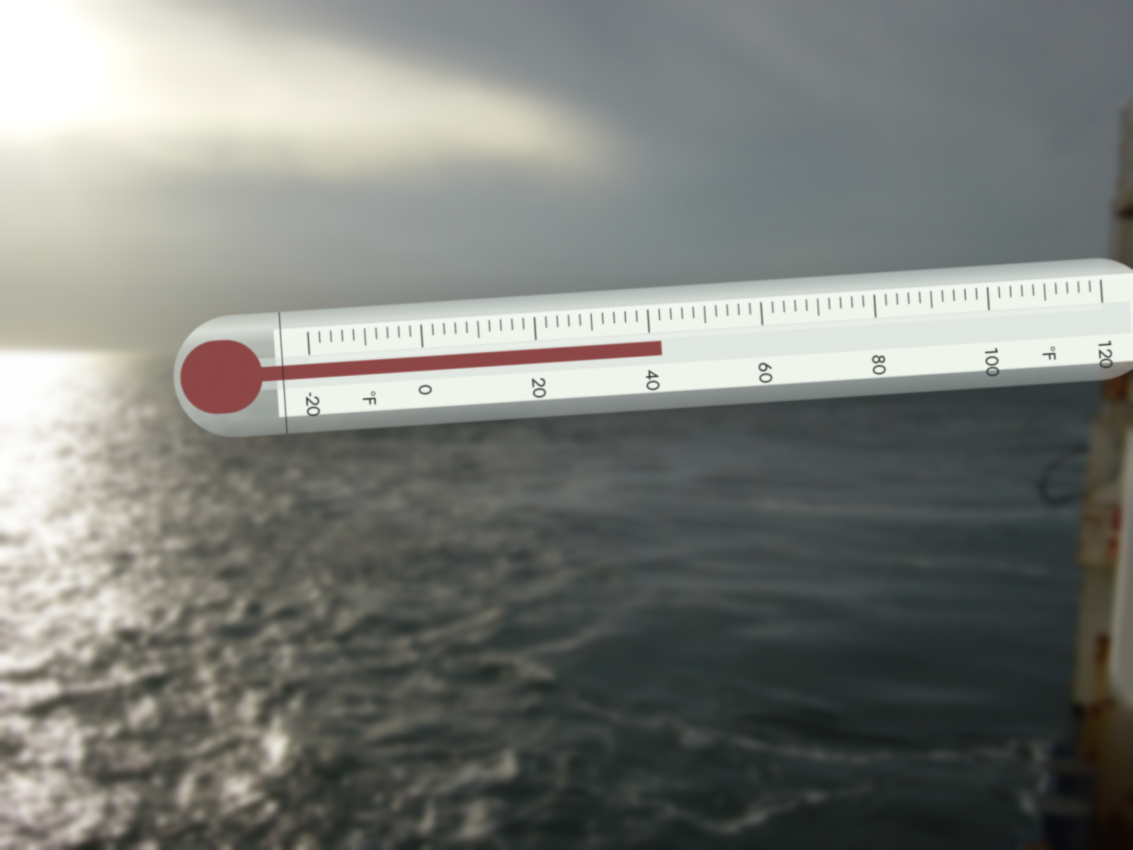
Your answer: **42** °F
